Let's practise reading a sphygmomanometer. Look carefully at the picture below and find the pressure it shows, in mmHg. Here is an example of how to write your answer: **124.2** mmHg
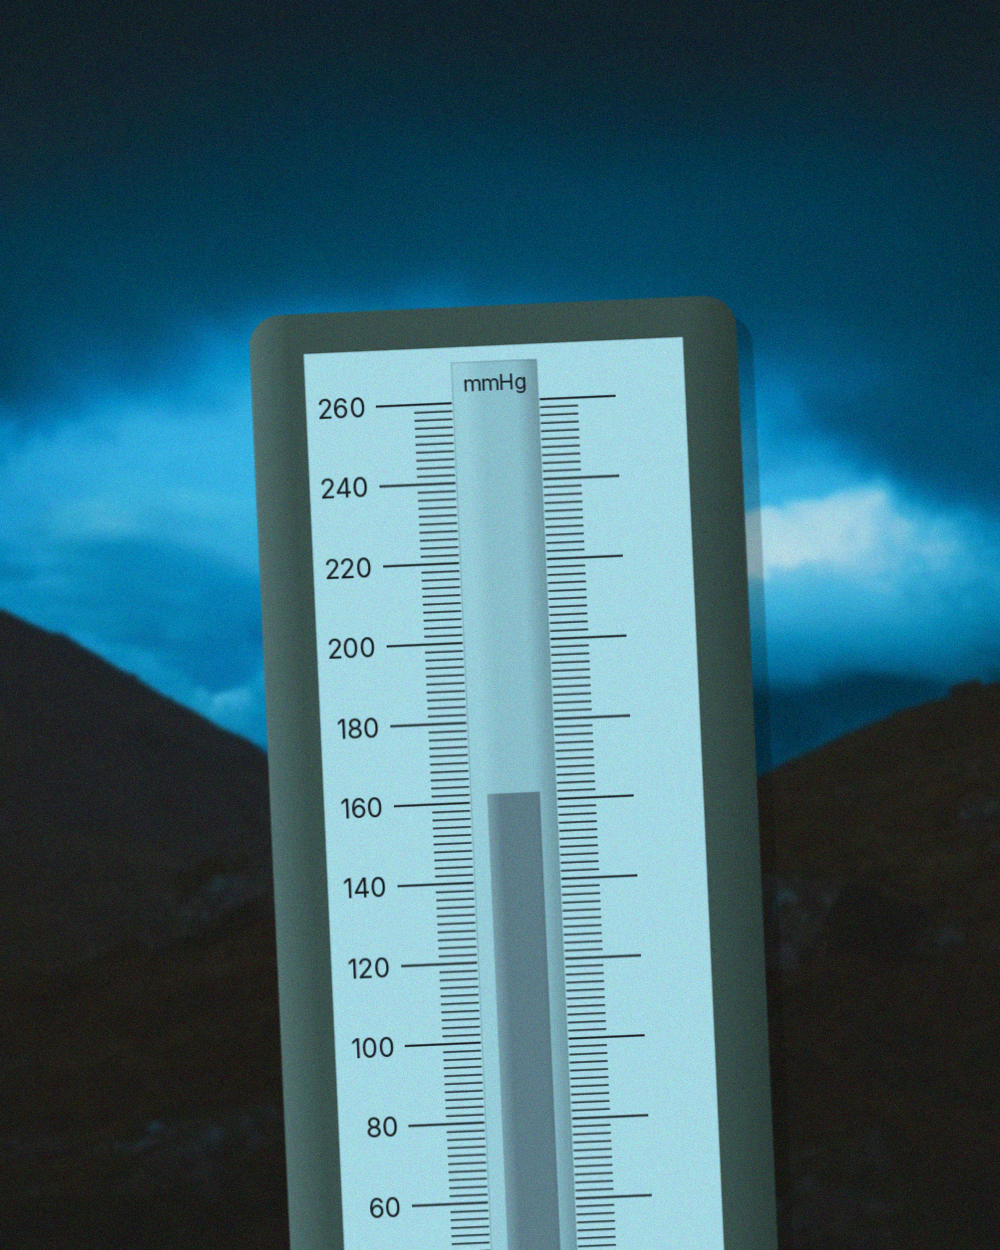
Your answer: **162** mmHg
